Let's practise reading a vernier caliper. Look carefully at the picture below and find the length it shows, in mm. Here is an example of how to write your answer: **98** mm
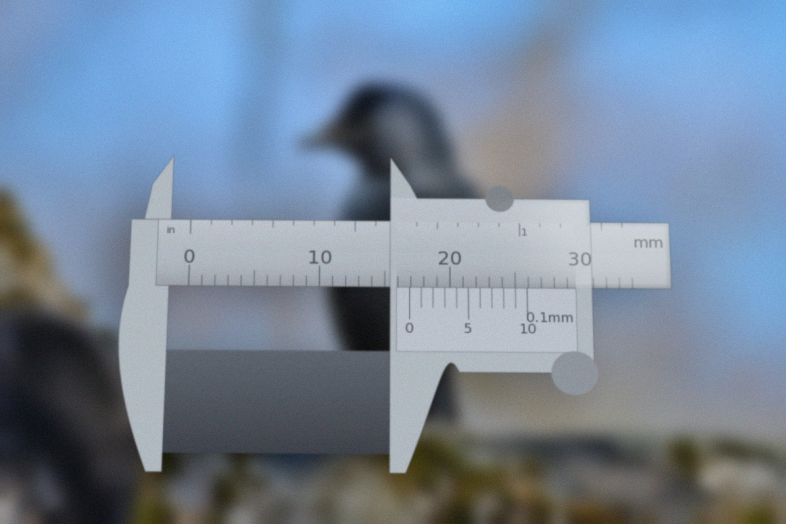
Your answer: **16.9** mm
